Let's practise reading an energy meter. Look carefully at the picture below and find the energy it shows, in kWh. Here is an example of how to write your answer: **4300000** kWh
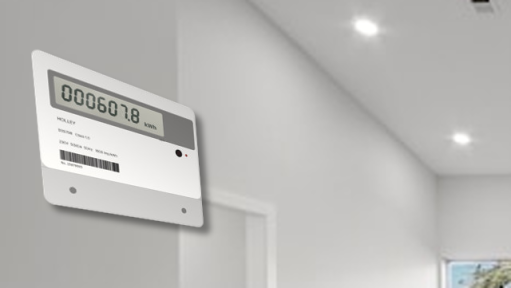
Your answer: **607.8** kWh
